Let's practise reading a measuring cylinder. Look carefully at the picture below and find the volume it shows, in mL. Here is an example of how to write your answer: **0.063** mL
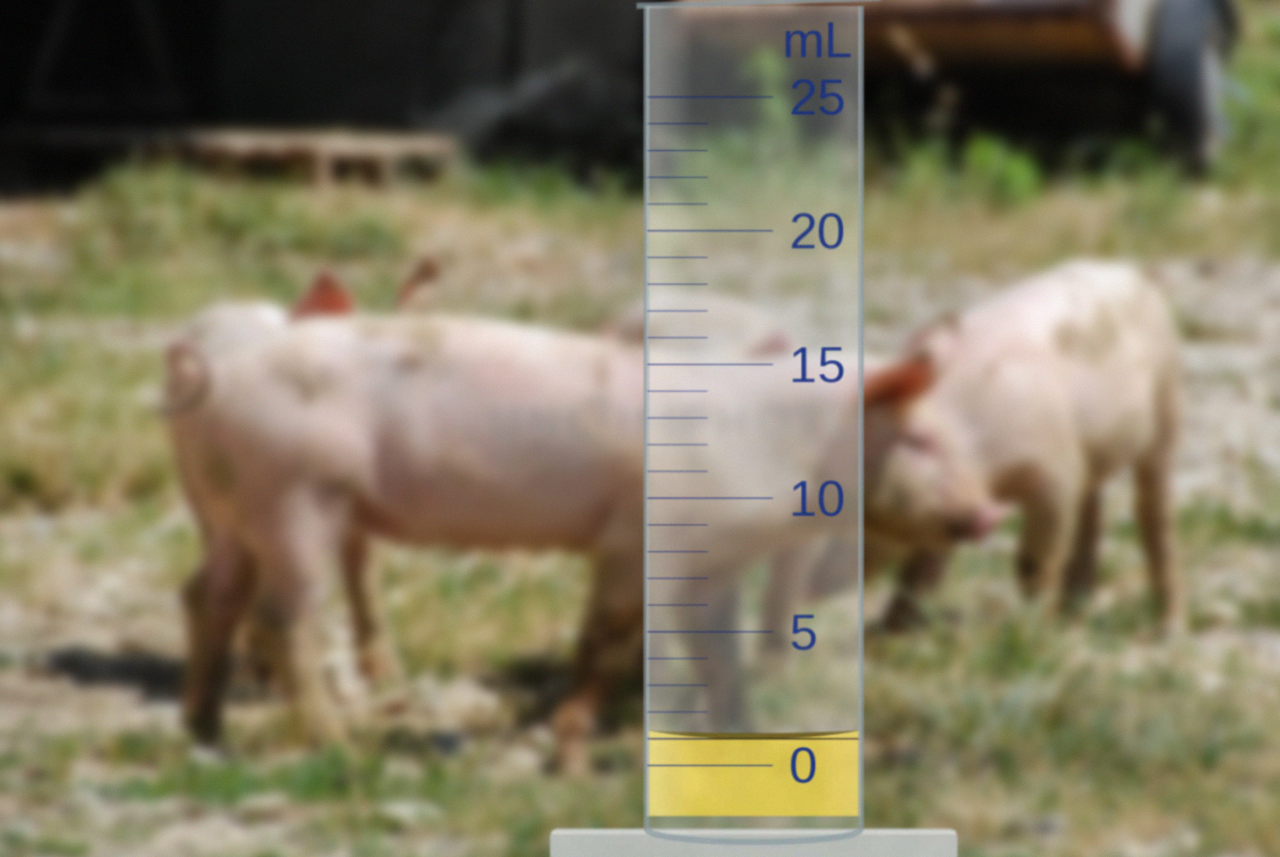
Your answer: **1** mL
